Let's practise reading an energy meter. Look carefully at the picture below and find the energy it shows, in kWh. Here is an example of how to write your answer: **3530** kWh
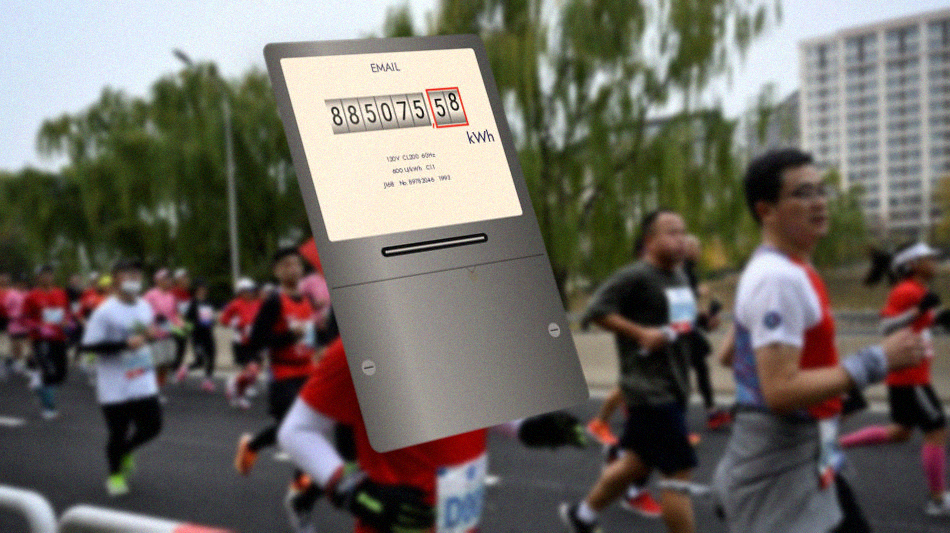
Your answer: **885075.58** kWh
